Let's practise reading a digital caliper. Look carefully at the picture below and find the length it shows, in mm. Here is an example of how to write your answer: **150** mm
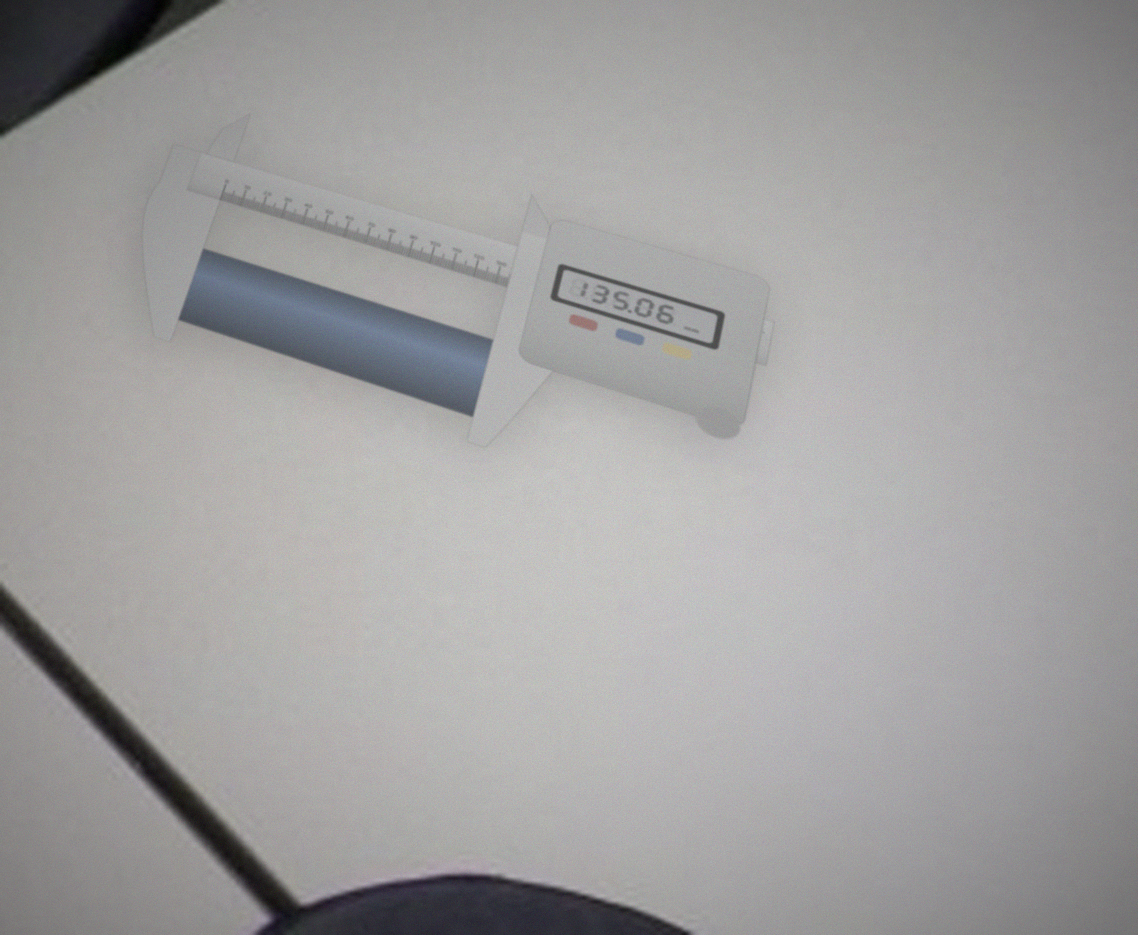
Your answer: **135.06** mm
